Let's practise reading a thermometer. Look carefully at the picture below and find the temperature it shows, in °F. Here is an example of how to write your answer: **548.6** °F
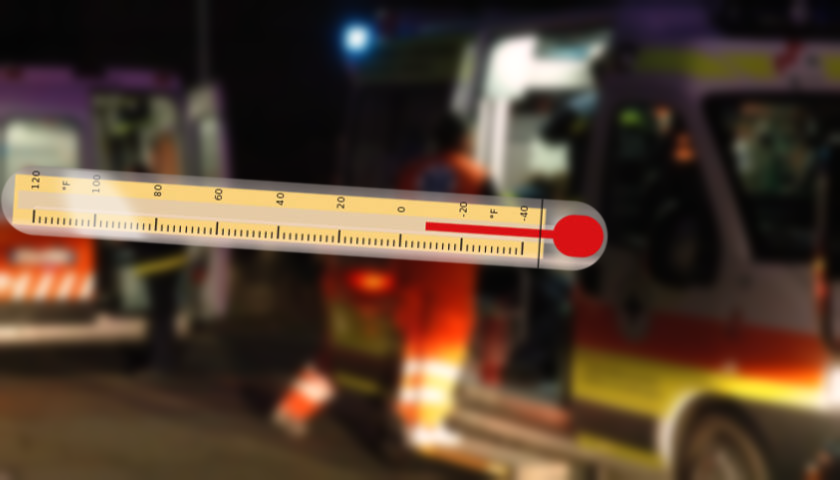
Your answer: **-8** °F
